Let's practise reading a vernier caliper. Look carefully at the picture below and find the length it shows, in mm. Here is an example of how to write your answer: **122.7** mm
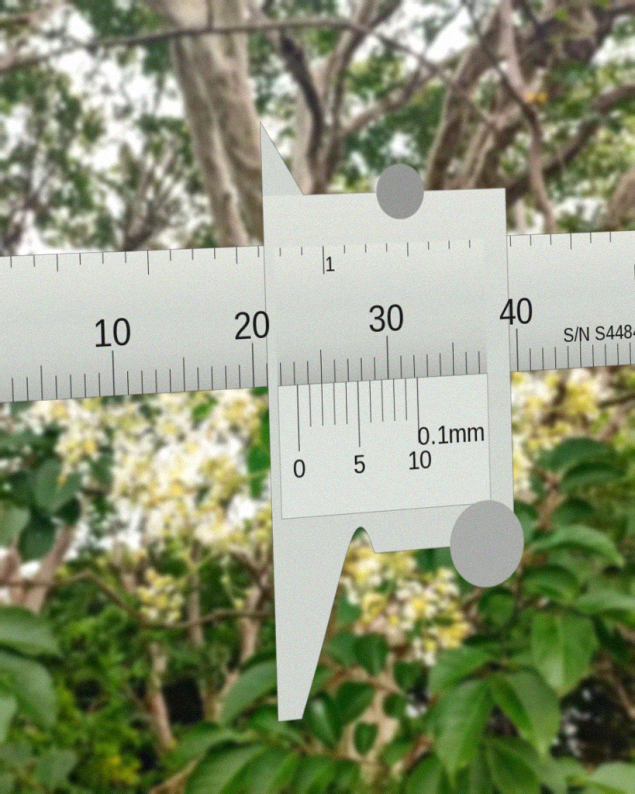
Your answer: **23.2** mm
